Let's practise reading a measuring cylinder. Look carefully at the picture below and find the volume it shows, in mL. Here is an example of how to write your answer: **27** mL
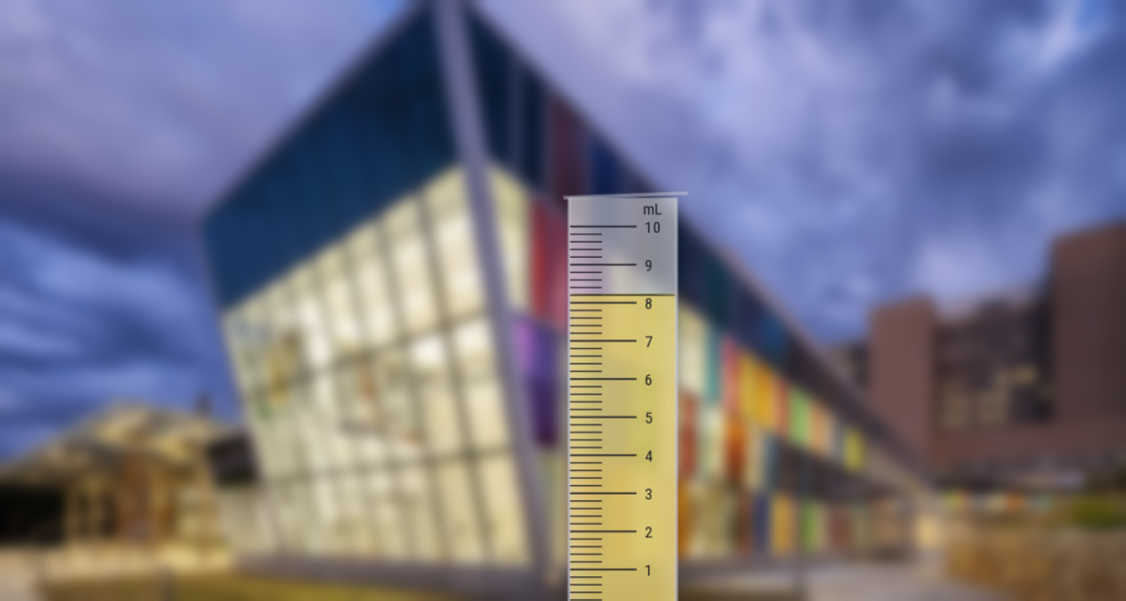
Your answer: **8.2** mL
